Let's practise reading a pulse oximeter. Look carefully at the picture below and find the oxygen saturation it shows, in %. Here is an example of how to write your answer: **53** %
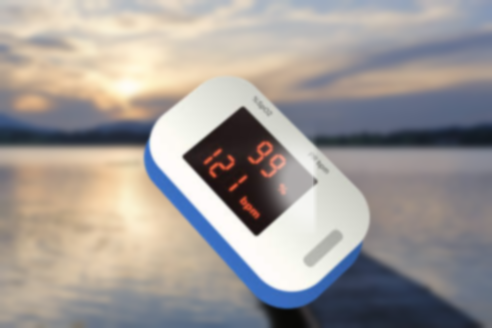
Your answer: **99** %
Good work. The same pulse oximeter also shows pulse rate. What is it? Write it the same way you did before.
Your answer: **121** bpm
